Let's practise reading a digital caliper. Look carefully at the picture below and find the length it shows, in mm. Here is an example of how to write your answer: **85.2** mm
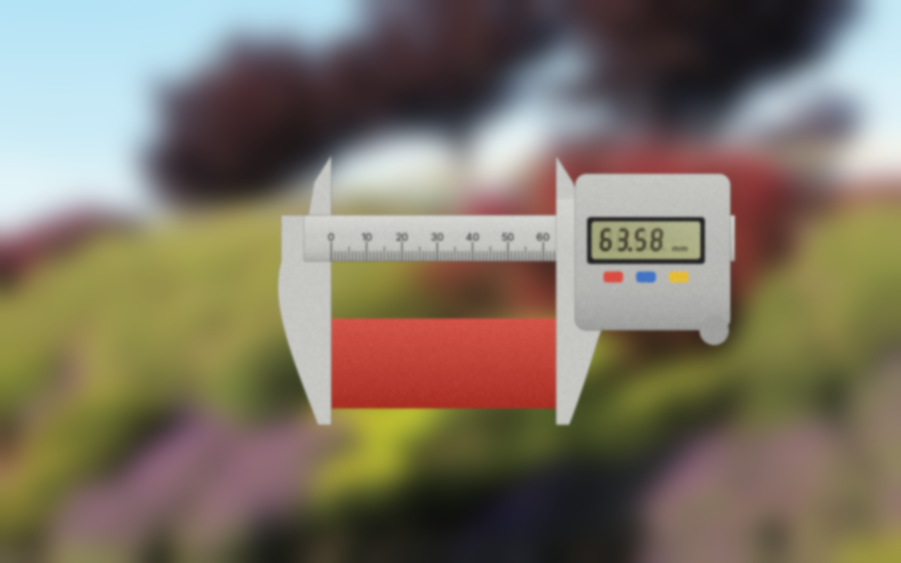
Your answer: **63.58** mm
